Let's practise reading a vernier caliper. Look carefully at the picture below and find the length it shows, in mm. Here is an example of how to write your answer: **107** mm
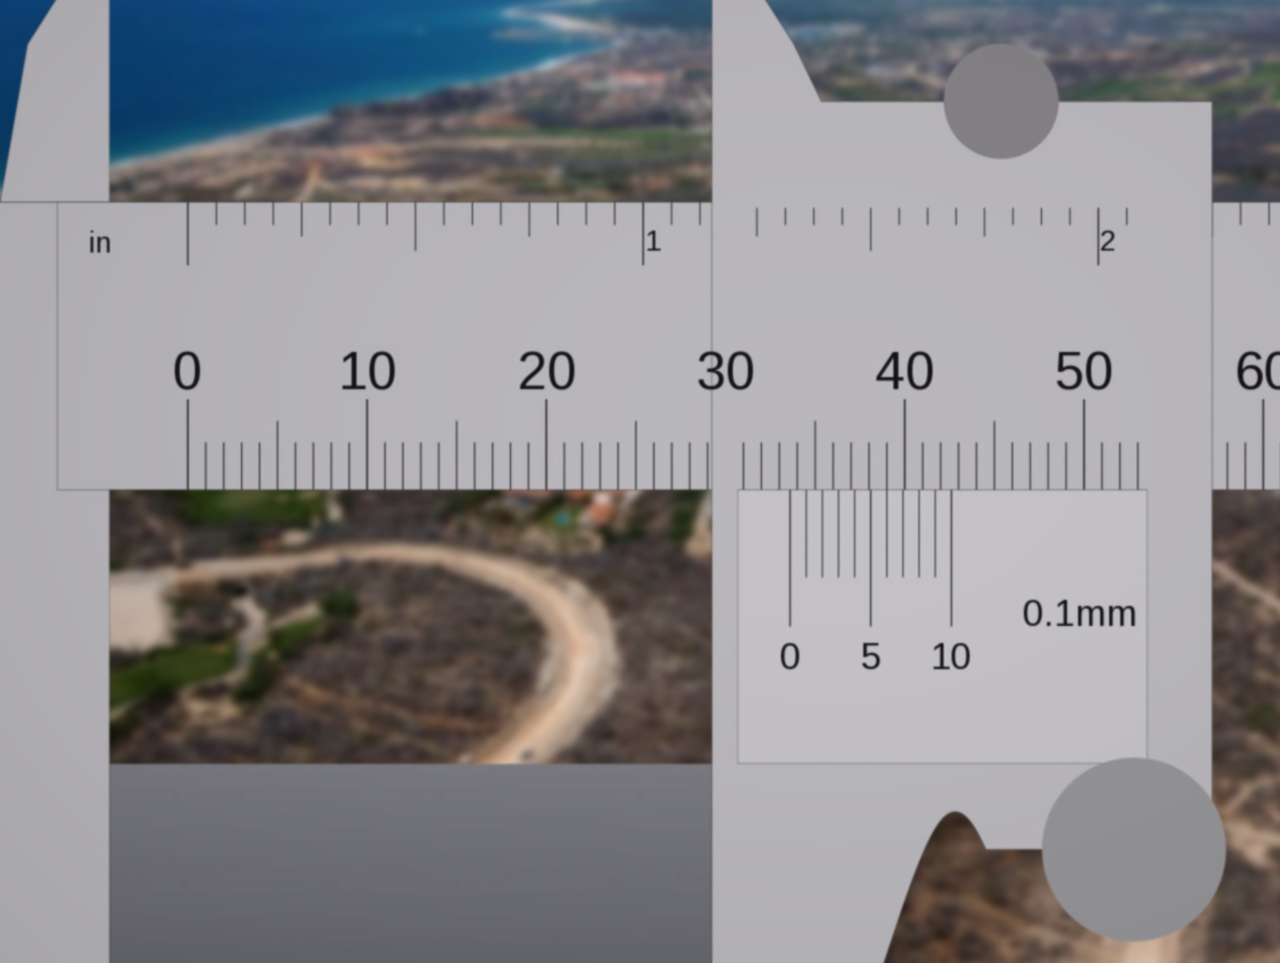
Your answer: **33.6** mm
